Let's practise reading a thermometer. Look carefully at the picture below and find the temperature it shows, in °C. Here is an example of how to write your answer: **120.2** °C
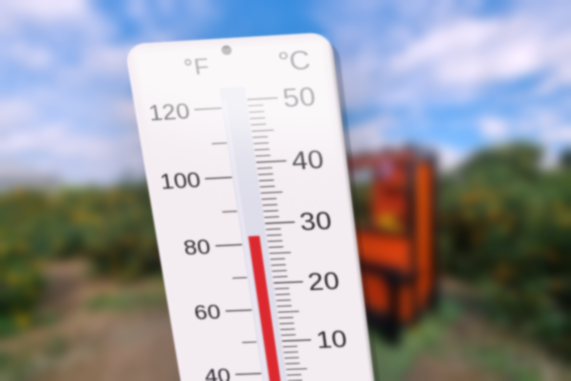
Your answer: **28** °C
